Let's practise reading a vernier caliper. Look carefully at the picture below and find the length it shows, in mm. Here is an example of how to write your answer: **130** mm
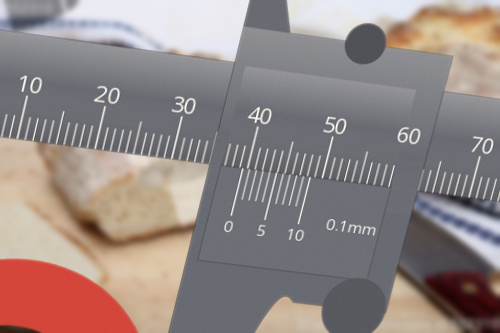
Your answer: **39.4** mm
